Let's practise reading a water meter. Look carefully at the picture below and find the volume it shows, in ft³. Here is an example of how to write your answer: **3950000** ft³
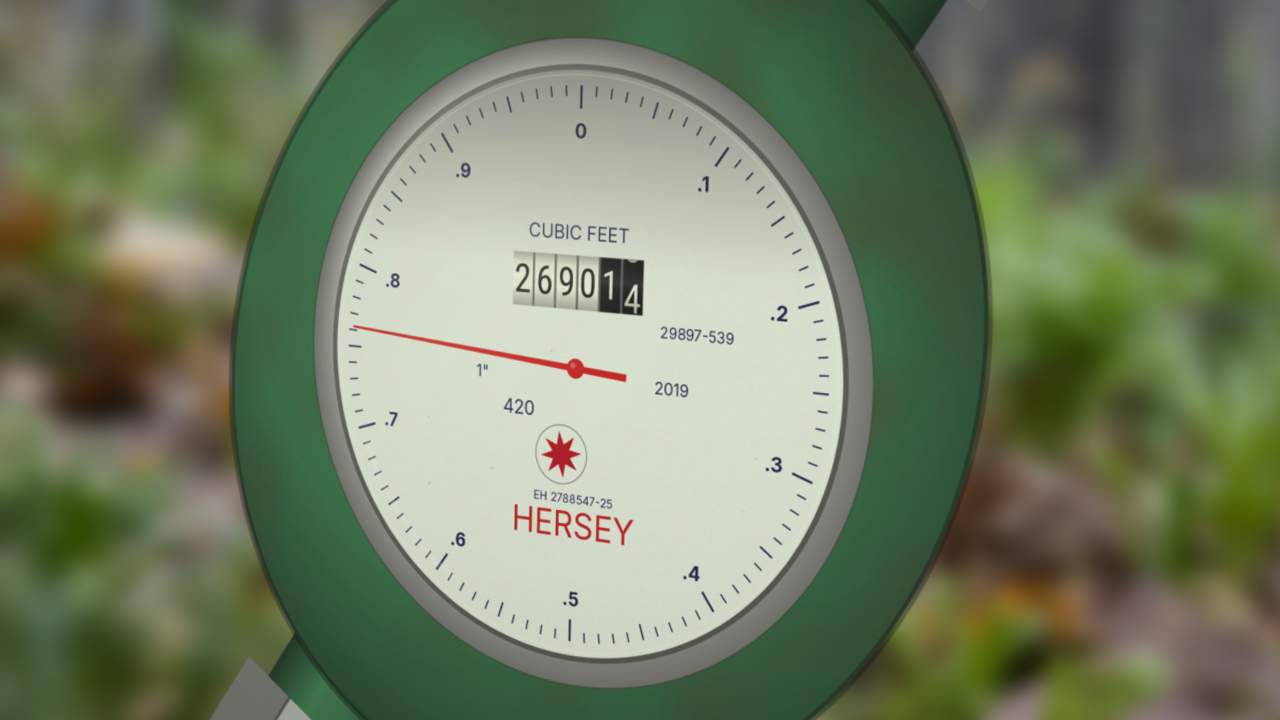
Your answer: **269013.76** ft³
